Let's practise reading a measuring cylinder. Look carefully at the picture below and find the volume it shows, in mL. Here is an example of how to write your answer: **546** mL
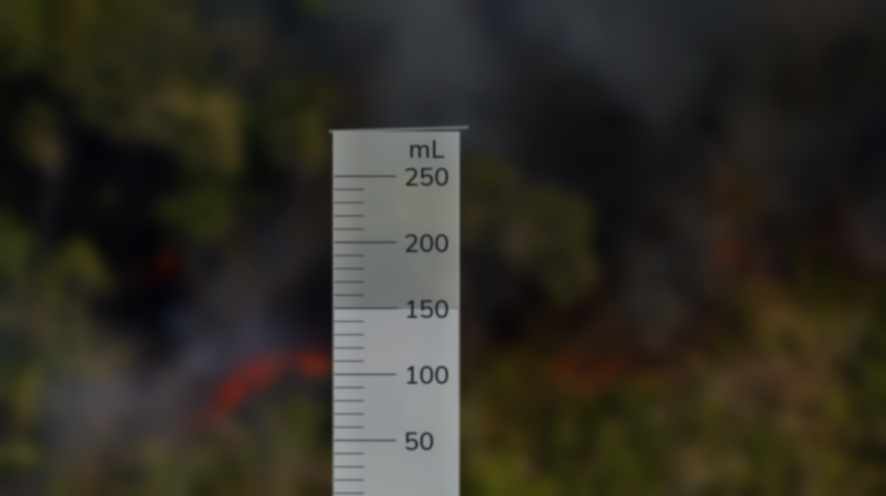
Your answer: **150** mL
